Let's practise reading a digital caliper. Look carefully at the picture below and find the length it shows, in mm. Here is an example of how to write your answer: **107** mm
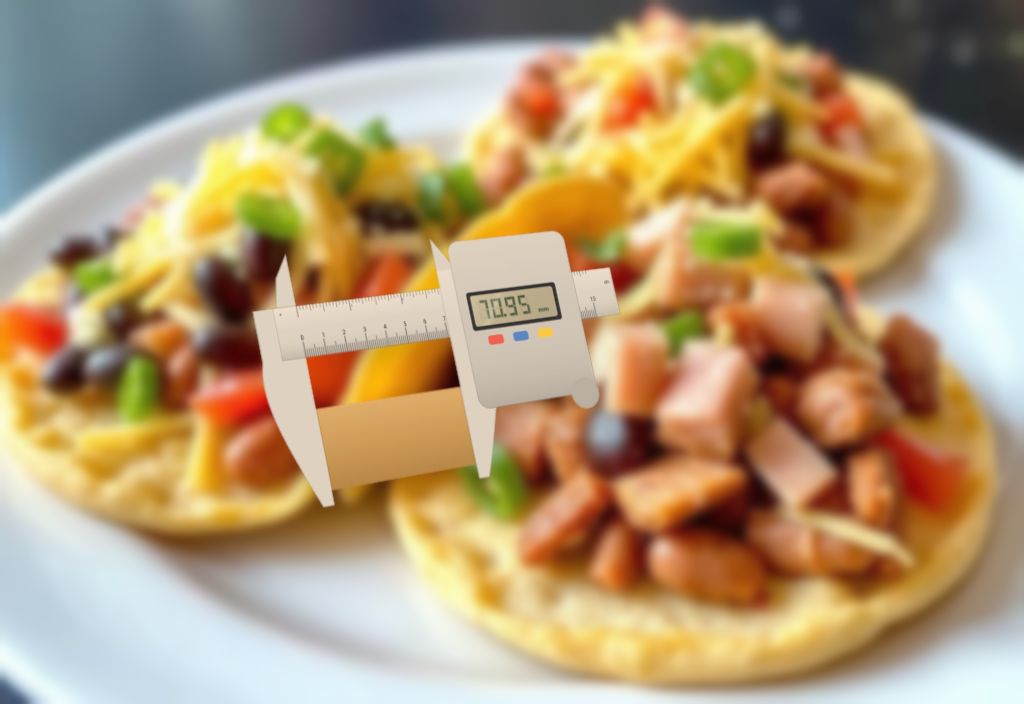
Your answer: **70.95** mm
